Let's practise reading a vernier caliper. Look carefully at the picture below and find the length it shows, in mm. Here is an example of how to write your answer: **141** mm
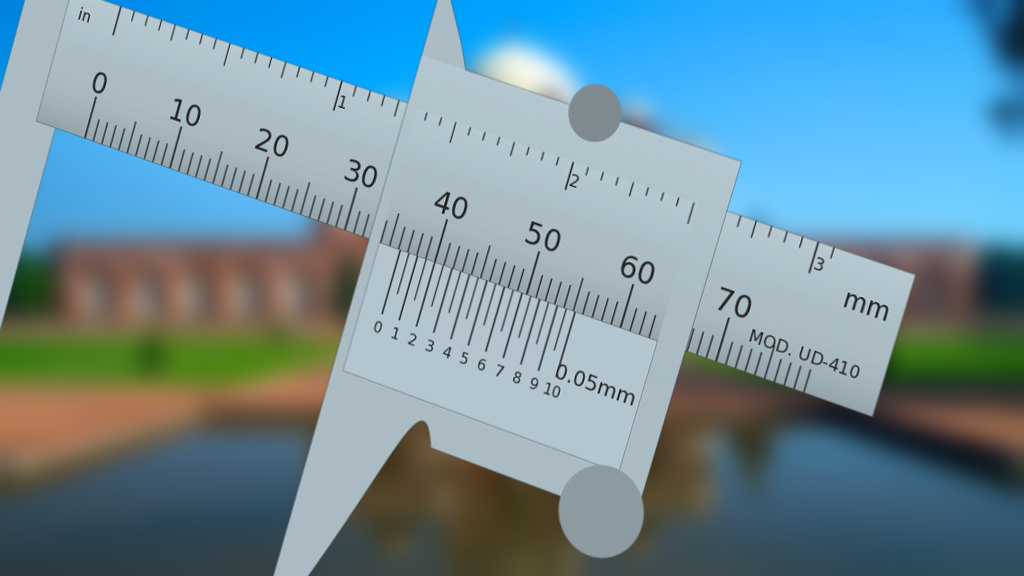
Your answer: **36.2** mm
